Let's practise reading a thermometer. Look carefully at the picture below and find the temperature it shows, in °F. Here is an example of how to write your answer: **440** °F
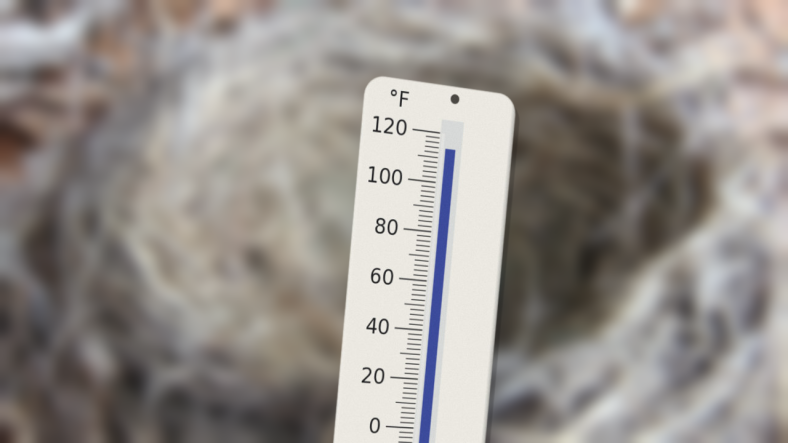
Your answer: **114** °F
